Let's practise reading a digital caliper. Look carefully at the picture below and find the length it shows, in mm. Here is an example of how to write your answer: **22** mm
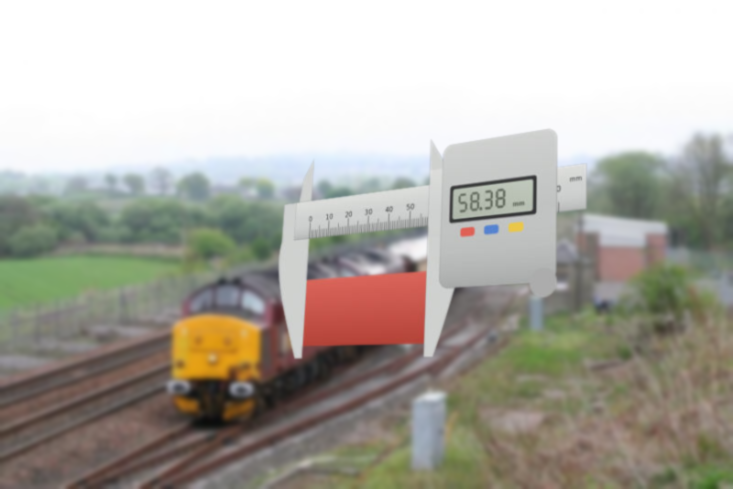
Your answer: **58.38** mm
